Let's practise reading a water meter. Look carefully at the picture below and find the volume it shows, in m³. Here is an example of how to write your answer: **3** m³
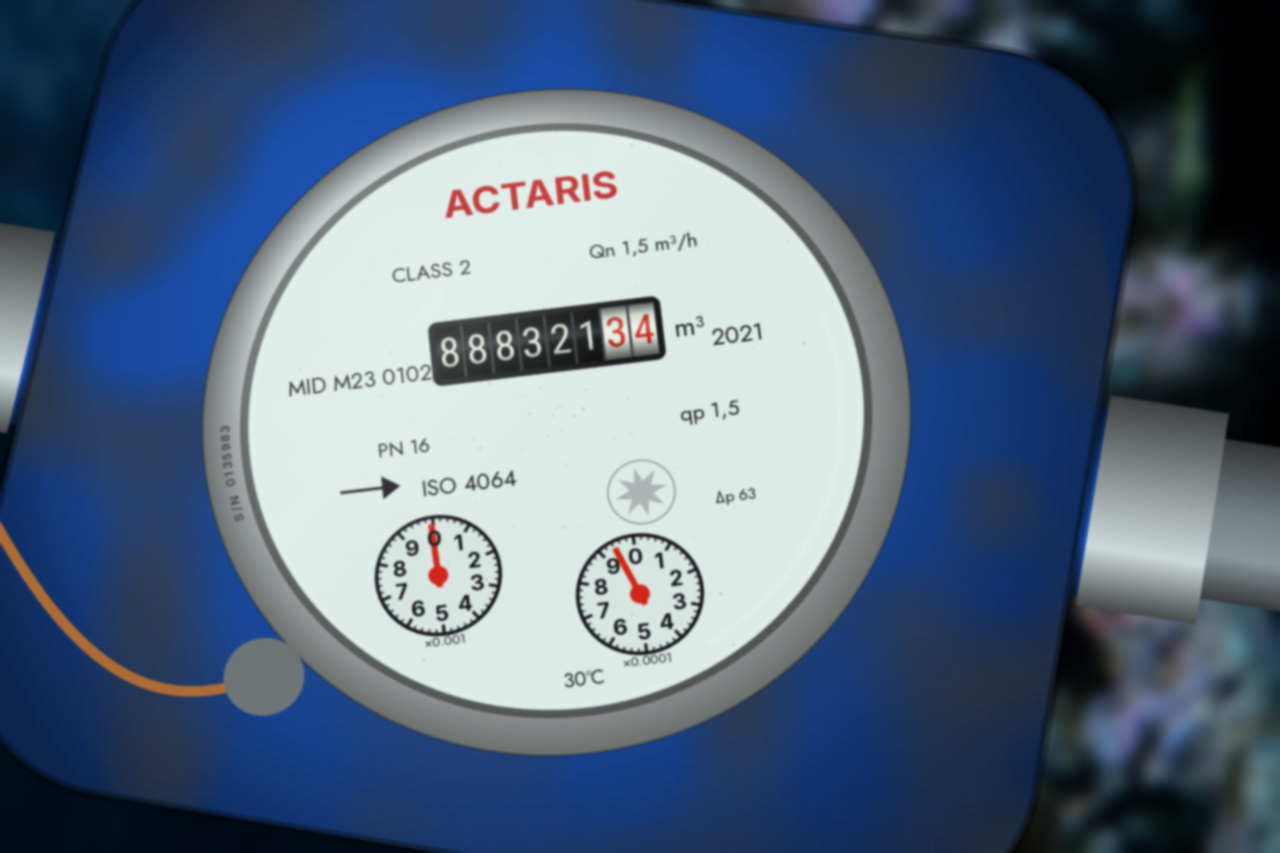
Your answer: **888321.3399** m³
